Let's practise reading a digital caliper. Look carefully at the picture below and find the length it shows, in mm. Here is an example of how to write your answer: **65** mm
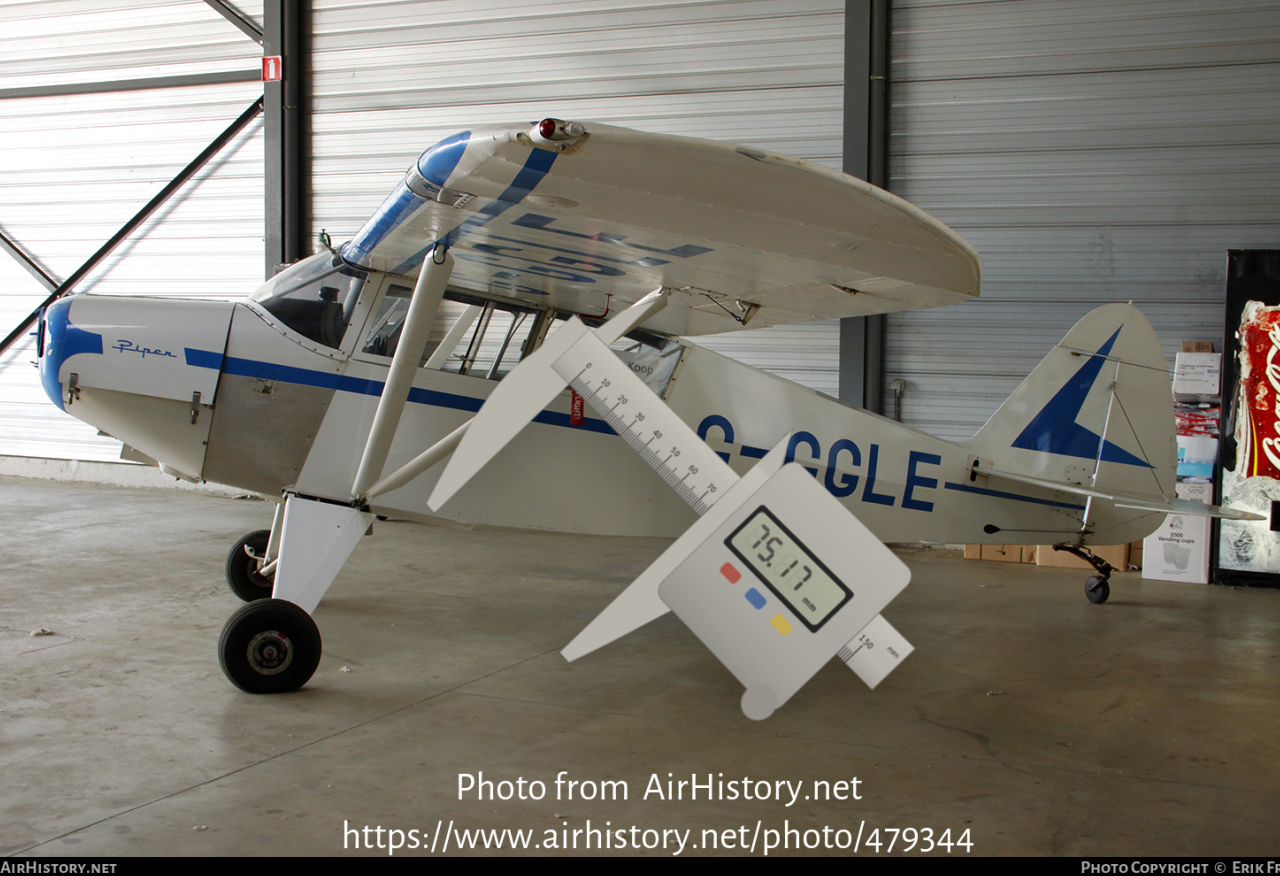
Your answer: **75.17** mm
